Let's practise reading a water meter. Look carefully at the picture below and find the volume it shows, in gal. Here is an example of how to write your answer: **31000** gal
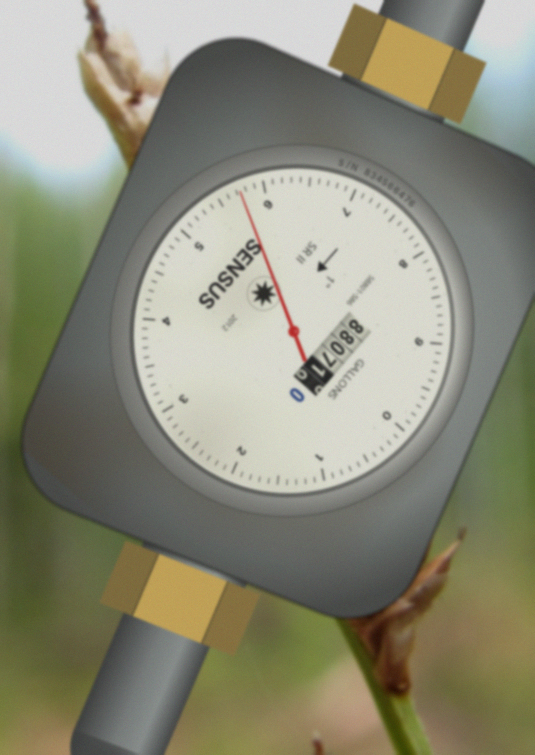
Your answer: **8807185.7** gal
